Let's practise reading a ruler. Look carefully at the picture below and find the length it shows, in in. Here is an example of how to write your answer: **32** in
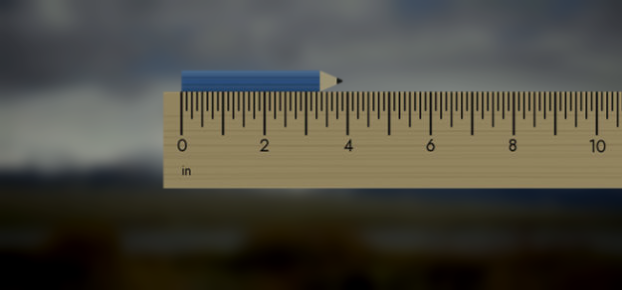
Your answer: **3.875** in
